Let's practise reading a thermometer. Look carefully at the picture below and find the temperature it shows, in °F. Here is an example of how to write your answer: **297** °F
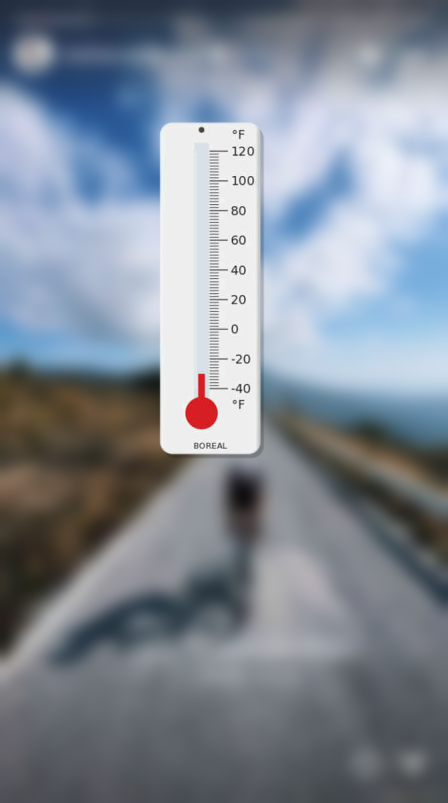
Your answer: **-30** °F
